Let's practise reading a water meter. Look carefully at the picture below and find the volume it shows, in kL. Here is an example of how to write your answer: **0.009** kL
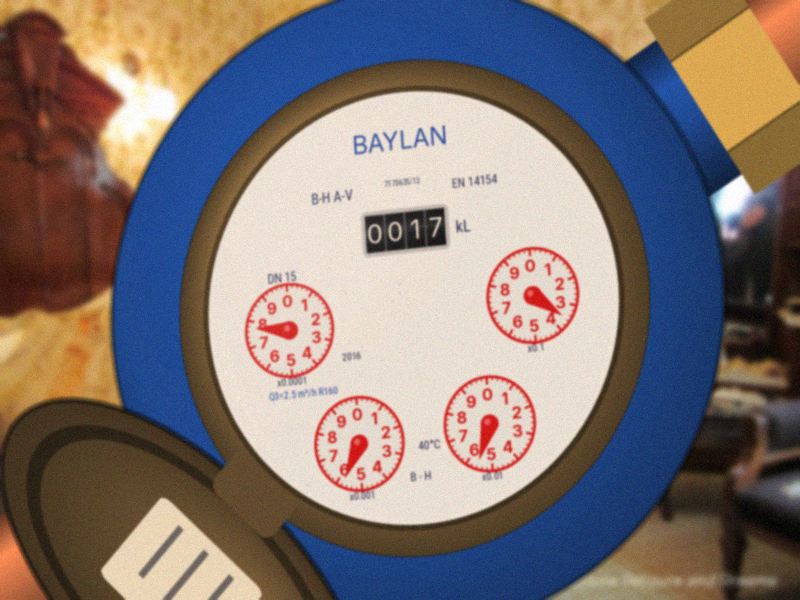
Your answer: **17.3557** kL
